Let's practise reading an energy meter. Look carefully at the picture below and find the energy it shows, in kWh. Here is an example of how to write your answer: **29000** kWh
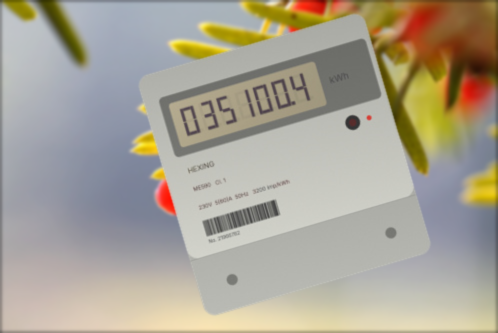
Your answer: **35100.4** kWh
